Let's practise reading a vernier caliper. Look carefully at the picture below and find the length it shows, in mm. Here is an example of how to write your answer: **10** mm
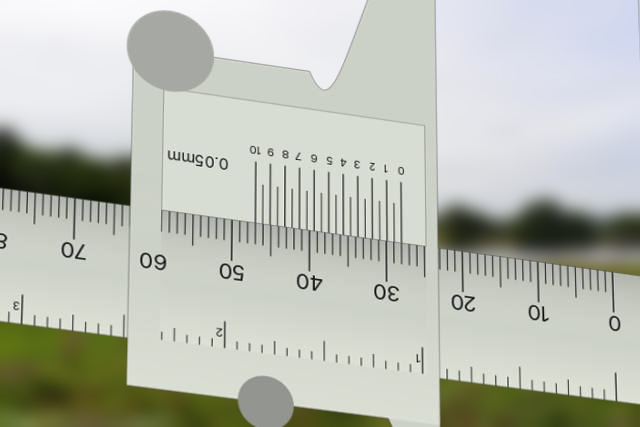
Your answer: **28.0** mm
